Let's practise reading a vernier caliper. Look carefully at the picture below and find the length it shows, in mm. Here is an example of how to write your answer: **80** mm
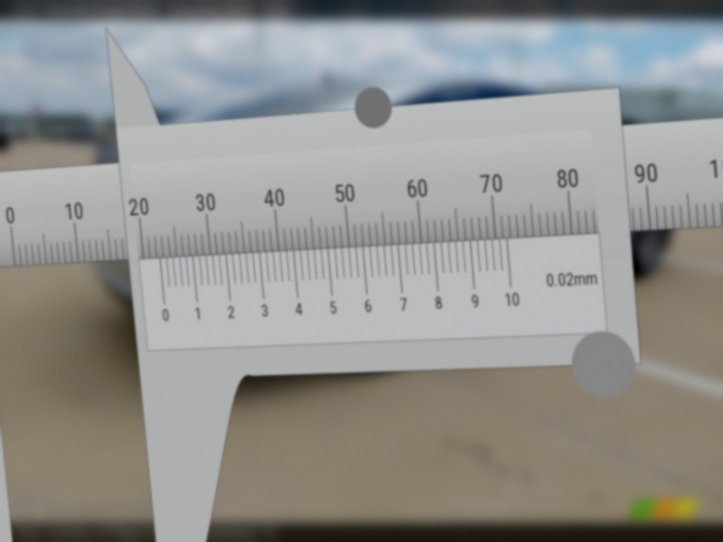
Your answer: **22.5** mm
